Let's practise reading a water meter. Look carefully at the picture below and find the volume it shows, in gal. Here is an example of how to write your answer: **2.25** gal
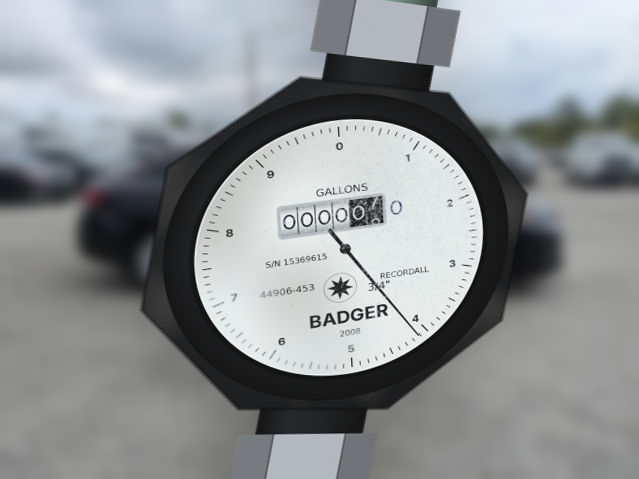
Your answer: **74.1** gal
